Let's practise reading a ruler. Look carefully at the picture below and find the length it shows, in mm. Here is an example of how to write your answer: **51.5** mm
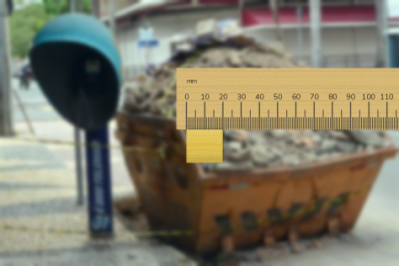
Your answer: **20** mm
